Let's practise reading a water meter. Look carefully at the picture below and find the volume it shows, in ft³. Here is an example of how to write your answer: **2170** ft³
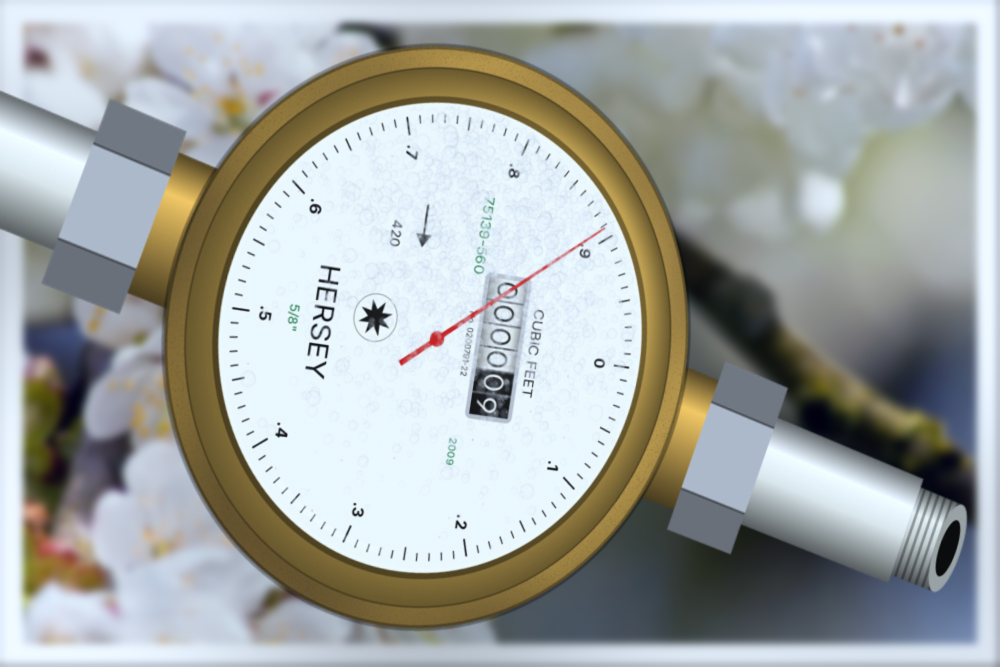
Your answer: **8.89** ft³
